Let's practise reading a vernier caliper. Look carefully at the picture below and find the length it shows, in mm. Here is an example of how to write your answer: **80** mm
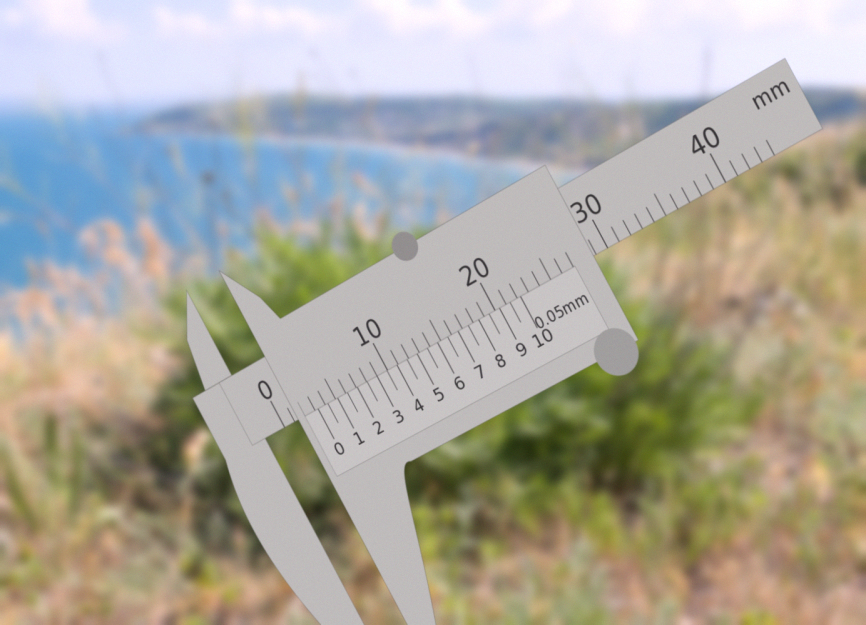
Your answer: **3.3** mm
